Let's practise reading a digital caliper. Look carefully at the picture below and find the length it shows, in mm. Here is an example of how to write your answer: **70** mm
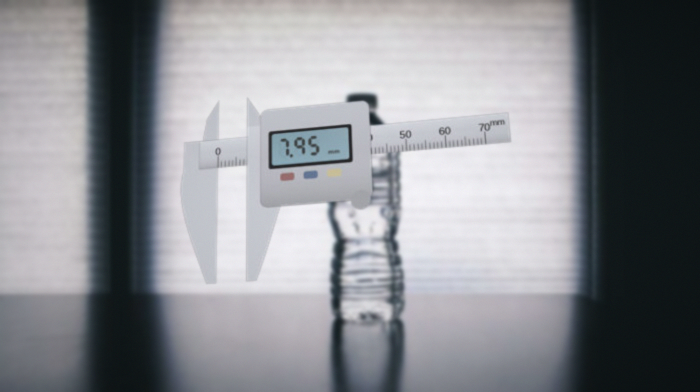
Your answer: **7.95** mm
